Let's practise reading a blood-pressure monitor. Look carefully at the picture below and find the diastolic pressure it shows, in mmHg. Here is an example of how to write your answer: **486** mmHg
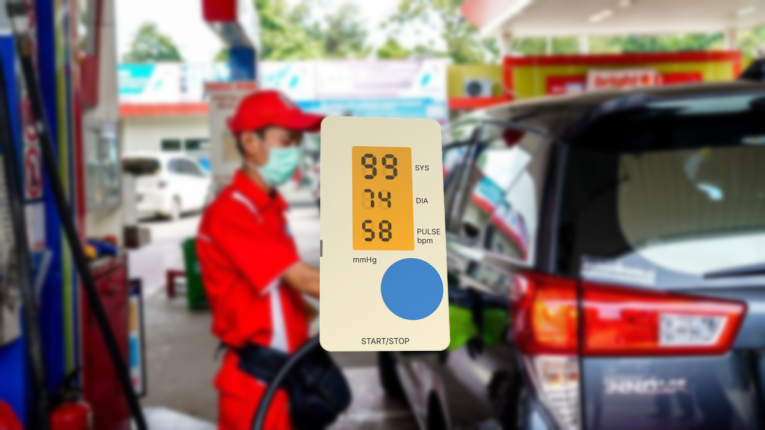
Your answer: **74** mmHg
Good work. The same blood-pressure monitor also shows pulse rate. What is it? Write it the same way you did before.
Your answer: **58** bpm
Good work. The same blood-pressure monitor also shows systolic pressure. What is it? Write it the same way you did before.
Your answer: **99** mmHg
